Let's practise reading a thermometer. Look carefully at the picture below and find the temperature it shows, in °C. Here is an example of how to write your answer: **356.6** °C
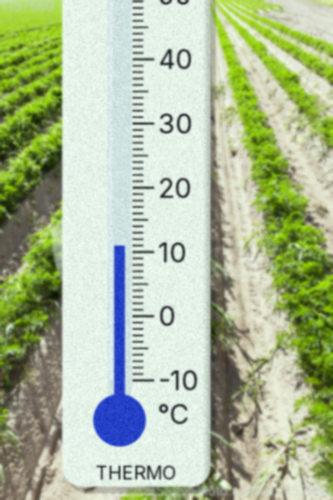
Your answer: **11** °C
